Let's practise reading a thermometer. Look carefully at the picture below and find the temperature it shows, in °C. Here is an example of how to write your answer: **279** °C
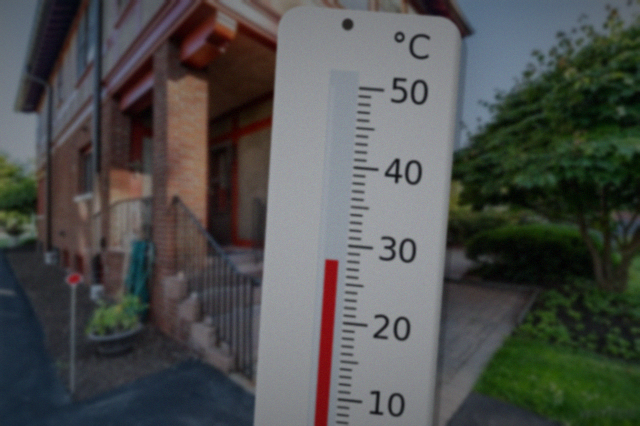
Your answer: **28** °C
